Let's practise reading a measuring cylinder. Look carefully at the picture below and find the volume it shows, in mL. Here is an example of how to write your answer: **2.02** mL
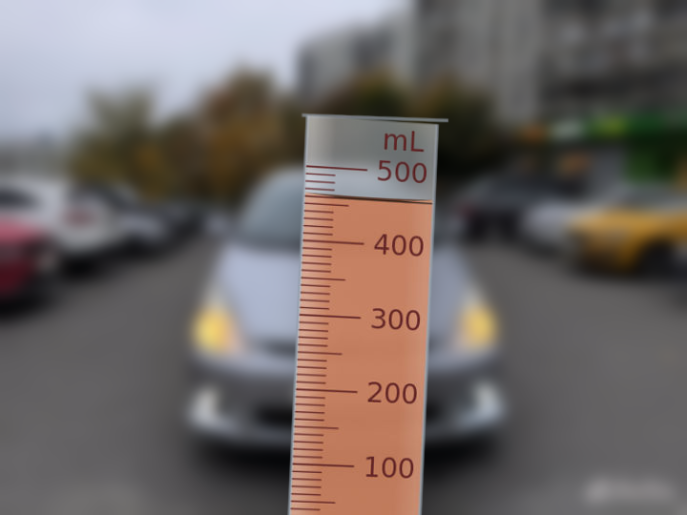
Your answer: **460** mL
